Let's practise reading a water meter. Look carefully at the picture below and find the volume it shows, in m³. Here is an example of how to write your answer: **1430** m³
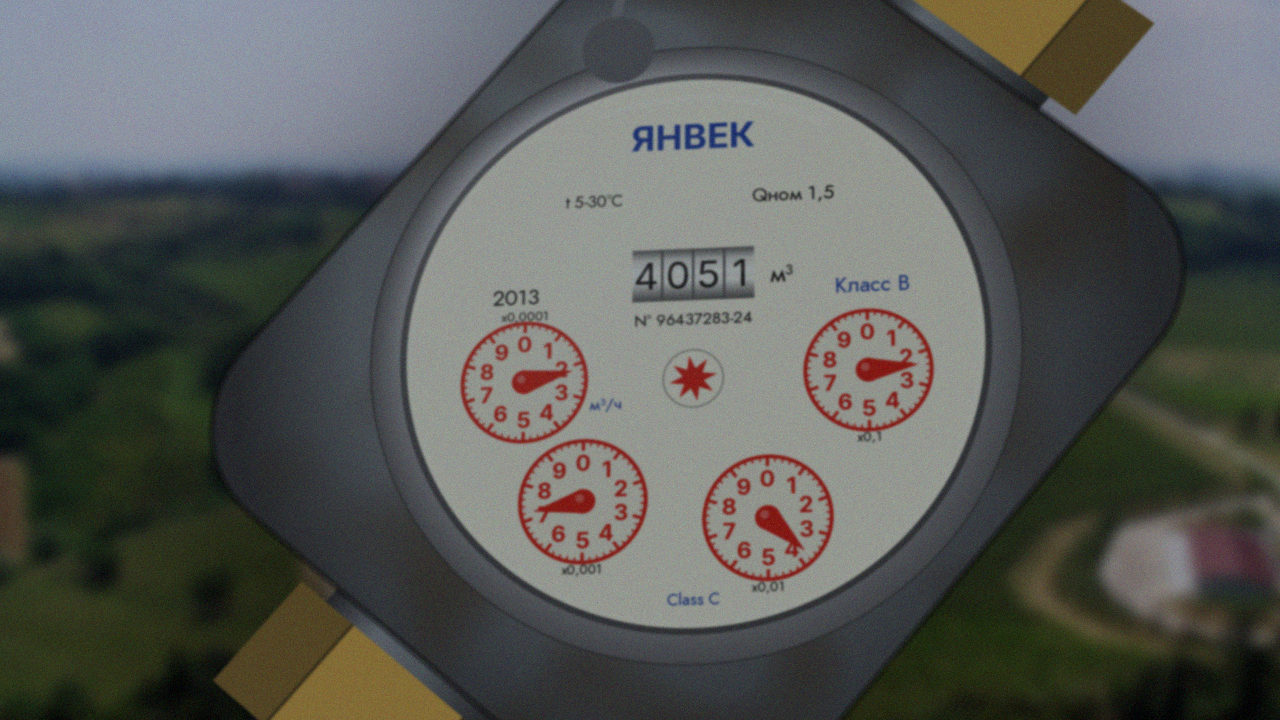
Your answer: **4051.2372** m³
